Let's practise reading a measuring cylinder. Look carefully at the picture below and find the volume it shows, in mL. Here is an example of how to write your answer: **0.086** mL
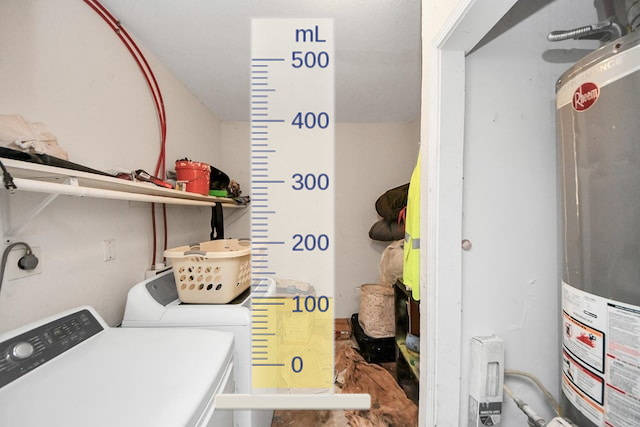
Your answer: **110** mL
